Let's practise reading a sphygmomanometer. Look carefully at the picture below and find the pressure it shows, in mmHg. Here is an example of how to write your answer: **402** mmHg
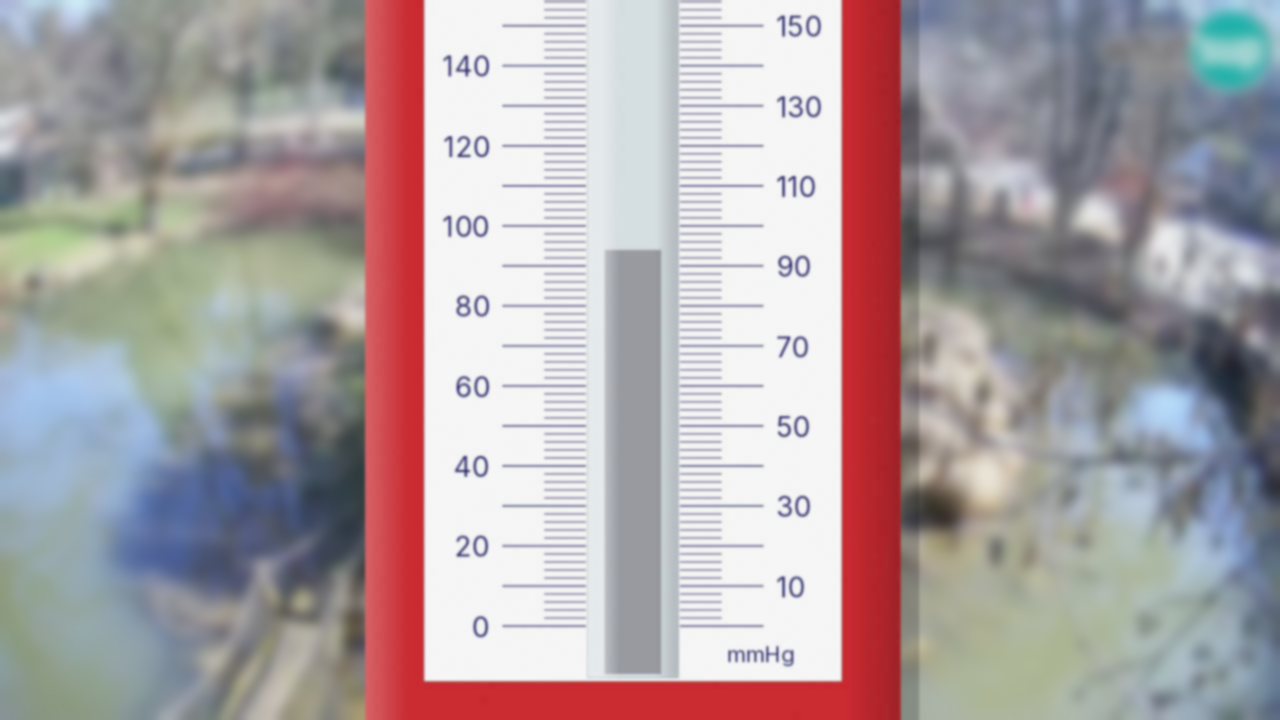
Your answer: **94** mmHg
